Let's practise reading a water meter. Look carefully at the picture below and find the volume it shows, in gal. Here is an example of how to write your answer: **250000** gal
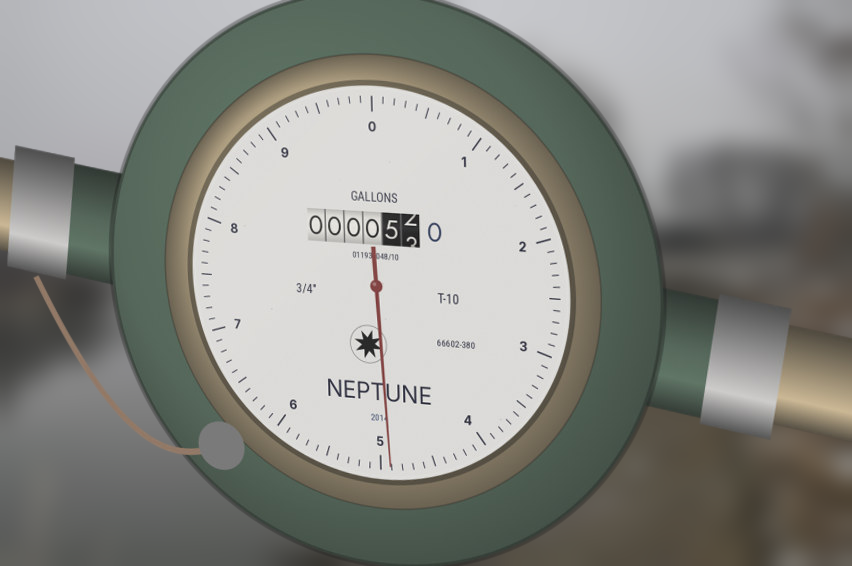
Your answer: **524.9** gal
